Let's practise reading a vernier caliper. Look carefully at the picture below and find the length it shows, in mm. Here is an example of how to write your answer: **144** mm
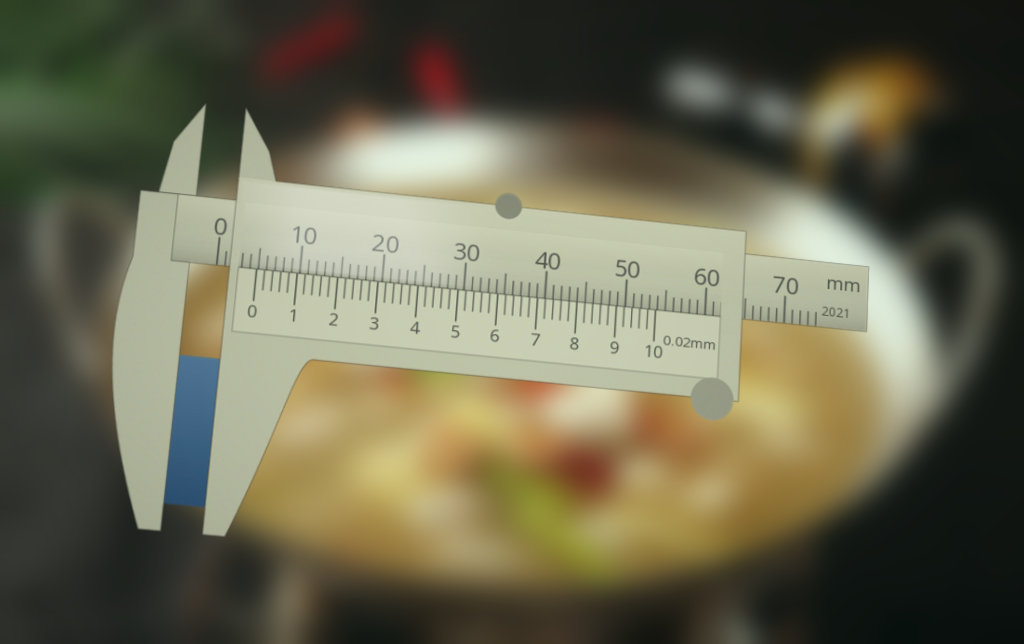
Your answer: **4.8** mm
